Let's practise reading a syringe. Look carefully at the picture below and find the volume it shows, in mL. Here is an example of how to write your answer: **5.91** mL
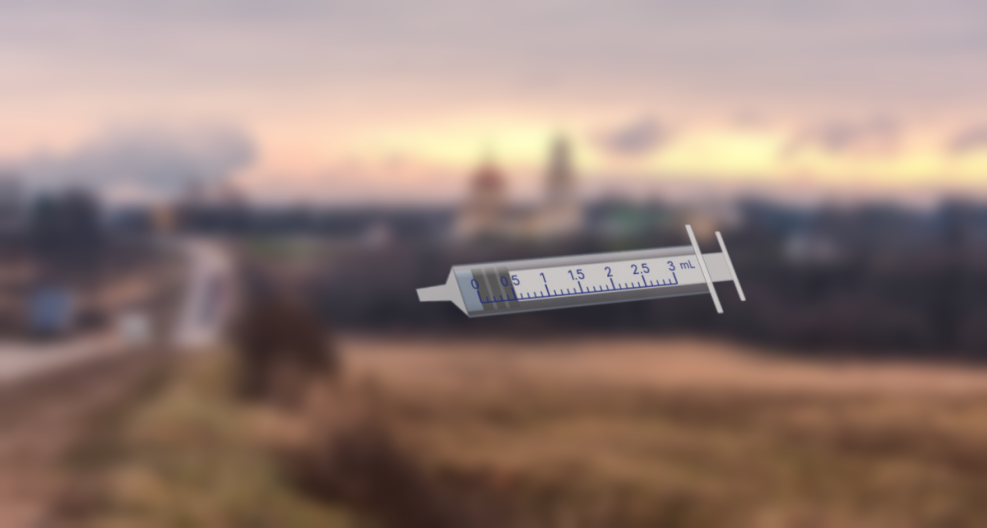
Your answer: **0** mL
